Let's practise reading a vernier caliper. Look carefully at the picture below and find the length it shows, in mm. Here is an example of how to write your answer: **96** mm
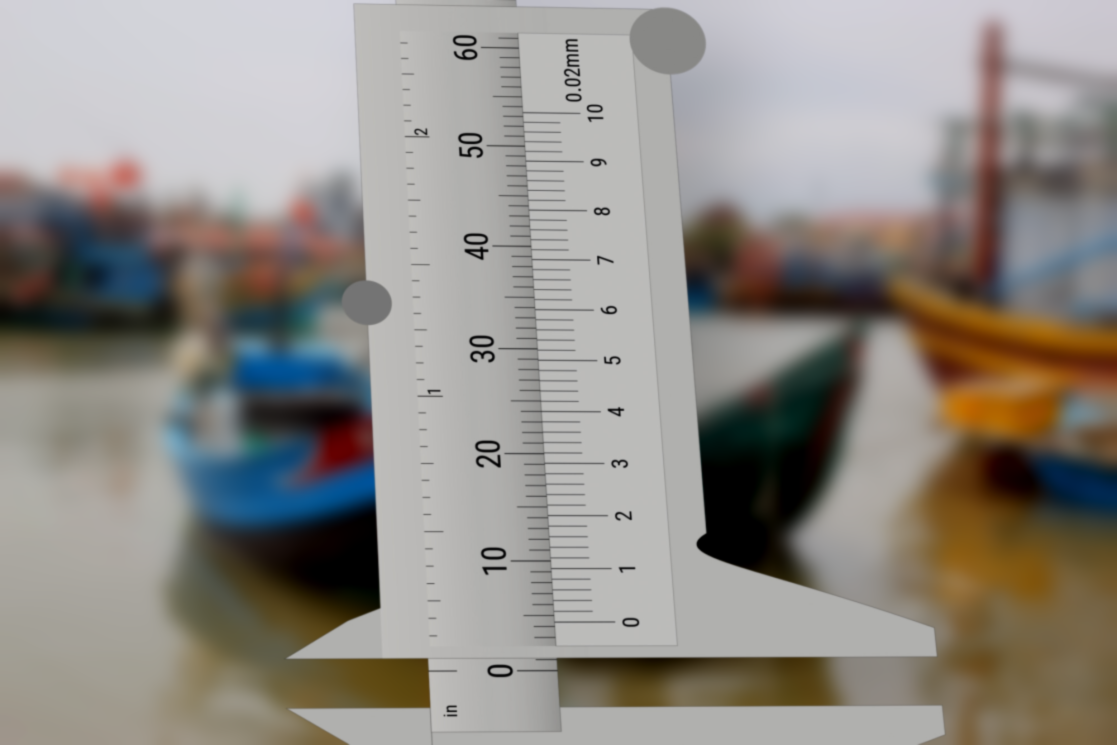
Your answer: **4.4** mm
